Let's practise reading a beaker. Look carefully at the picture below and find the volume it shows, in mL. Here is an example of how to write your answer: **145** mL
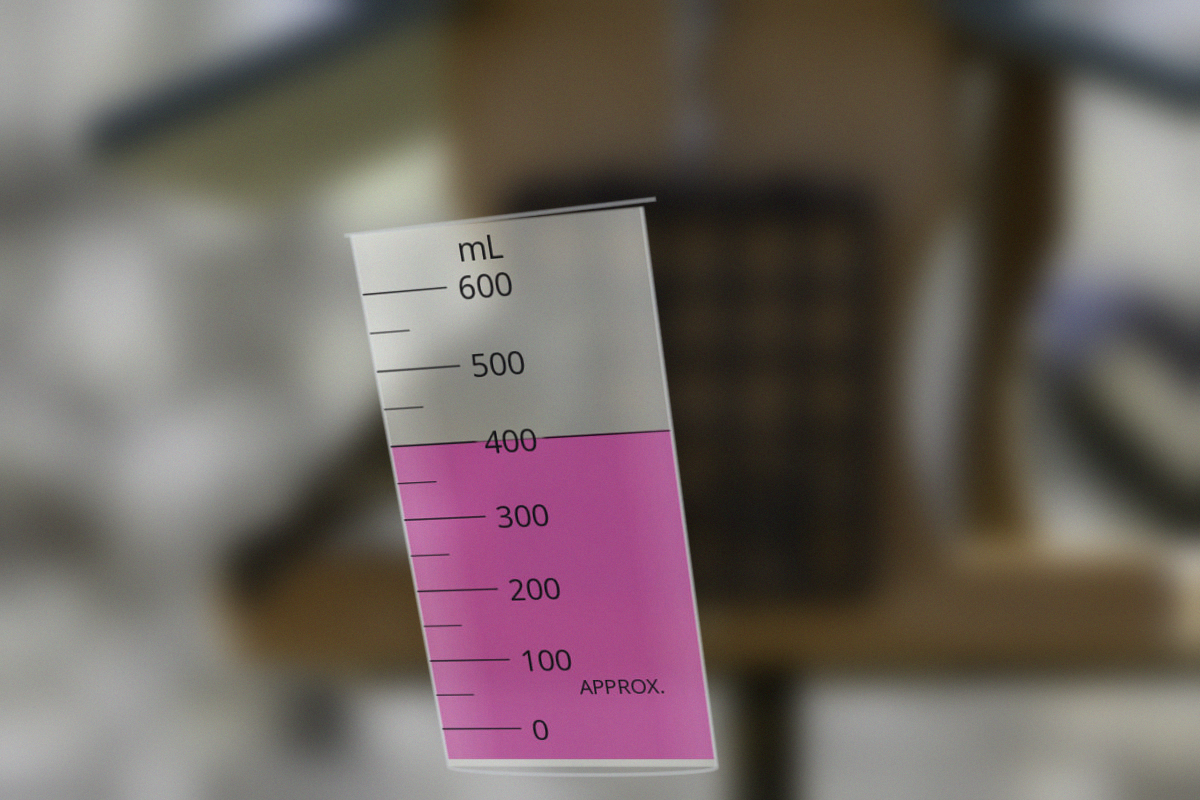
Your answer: **400** mL
